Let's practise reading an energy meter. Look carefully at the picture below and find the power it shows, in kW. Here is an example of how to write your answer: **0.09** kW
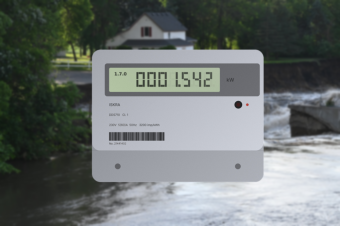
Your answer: **1.542** kW
